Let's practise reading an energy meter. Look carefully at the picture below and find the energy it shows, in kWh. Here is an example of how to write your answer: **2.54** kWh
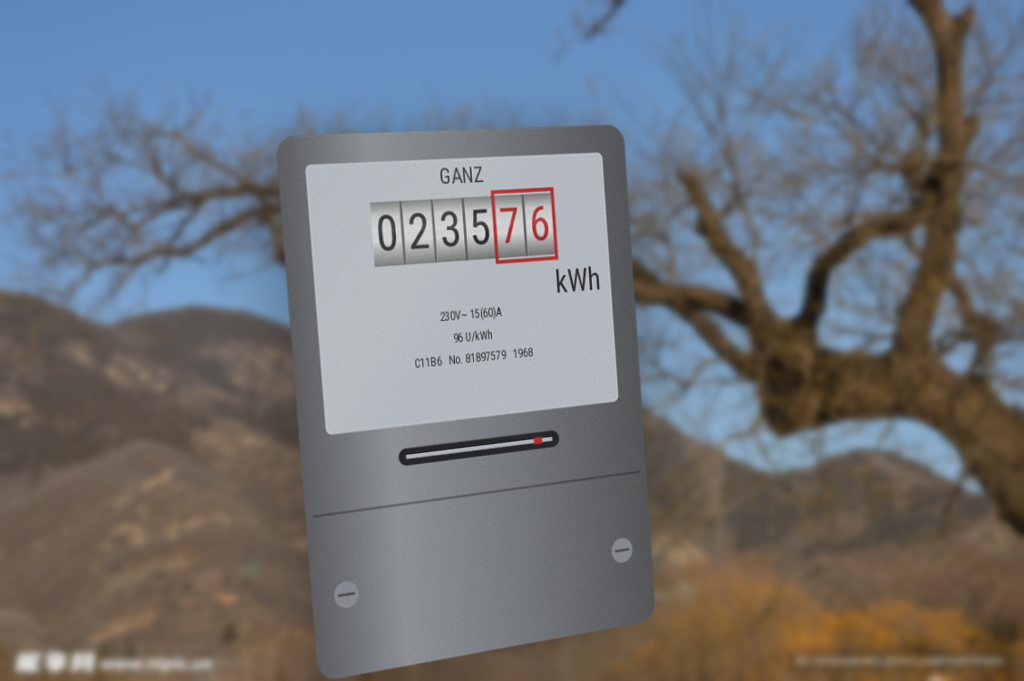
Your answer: **235.76** kWh
